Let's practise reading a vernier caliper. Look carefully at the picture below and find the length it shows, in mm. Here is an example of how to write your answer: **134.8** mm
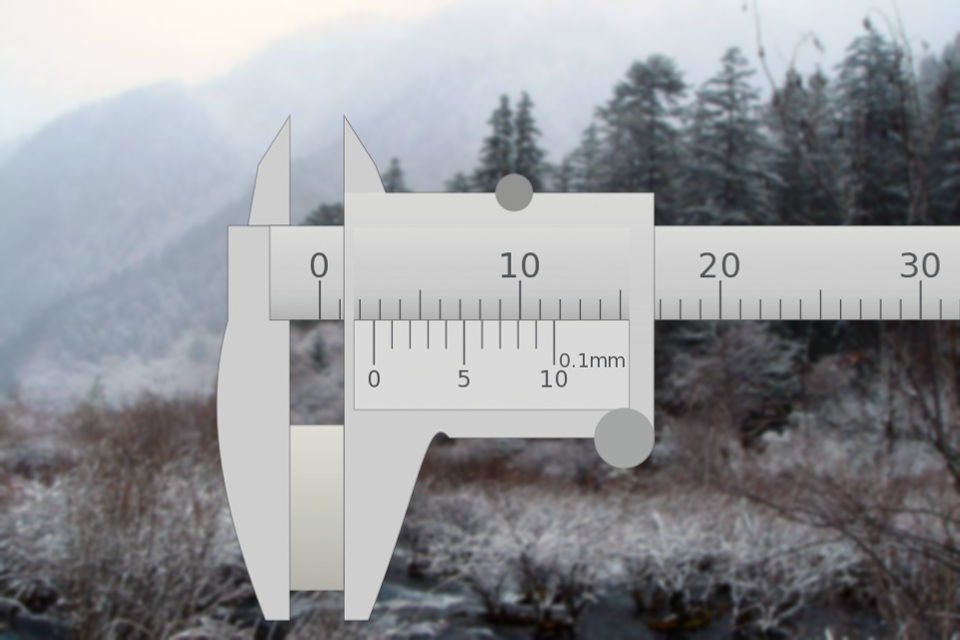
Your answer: **2.7** mm
